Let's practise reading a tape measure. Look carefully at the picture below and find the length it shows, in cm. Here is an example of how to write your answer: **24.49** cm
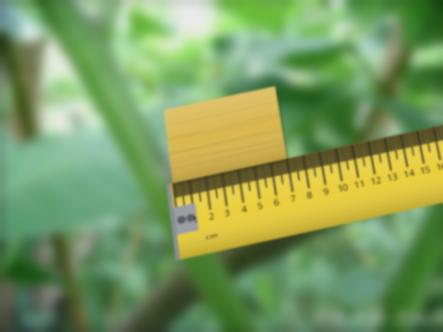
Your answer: **7** cm
